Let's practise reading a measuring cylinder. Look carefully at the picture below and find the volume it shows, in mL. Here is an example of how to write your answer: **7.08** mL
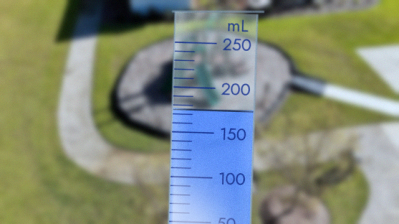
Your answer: **175** mL
